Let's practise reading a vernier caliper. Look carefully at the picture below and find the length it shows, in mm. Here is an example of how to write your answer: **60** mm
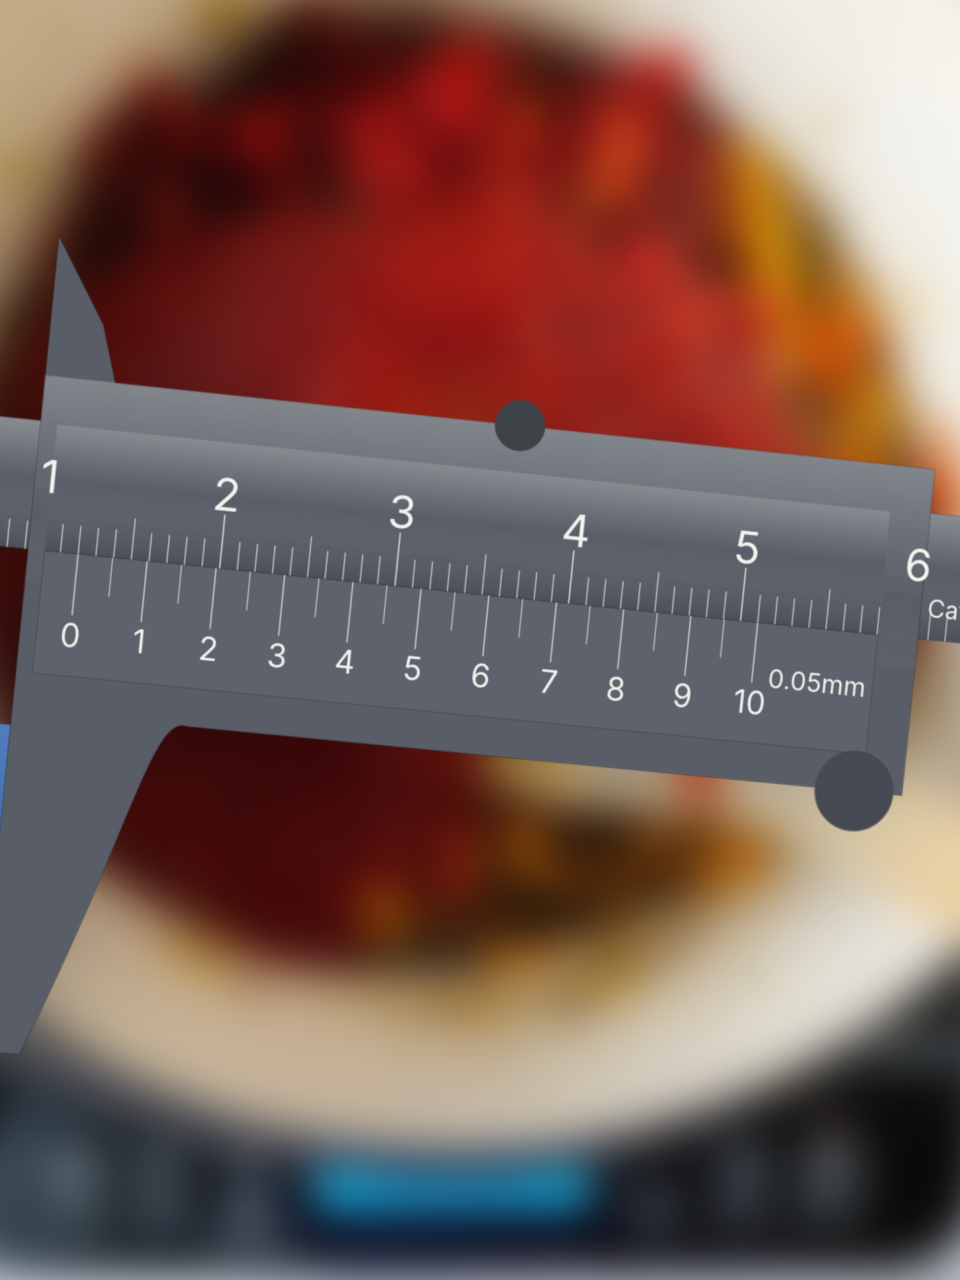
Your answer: **12.0** mm
